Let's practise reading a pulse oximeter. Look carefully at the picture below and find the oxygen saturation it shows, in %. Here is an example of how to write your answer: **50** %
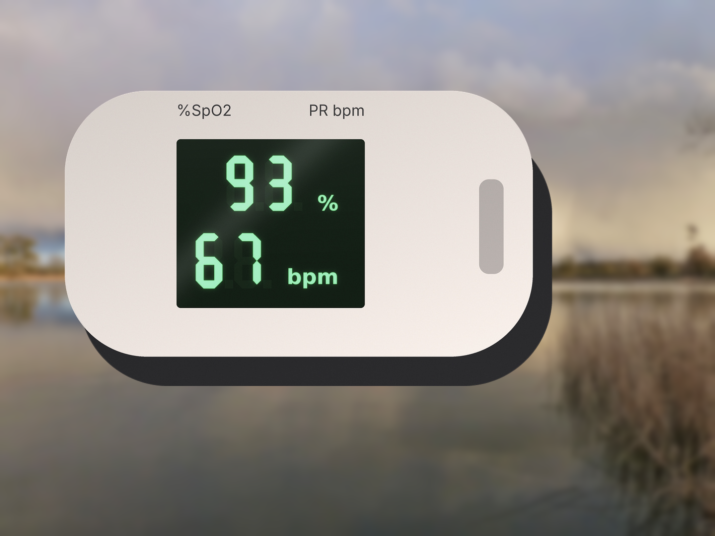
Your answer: **93** %
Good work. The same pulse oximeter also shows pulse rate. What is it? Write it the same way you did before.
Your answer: **67** bpm
